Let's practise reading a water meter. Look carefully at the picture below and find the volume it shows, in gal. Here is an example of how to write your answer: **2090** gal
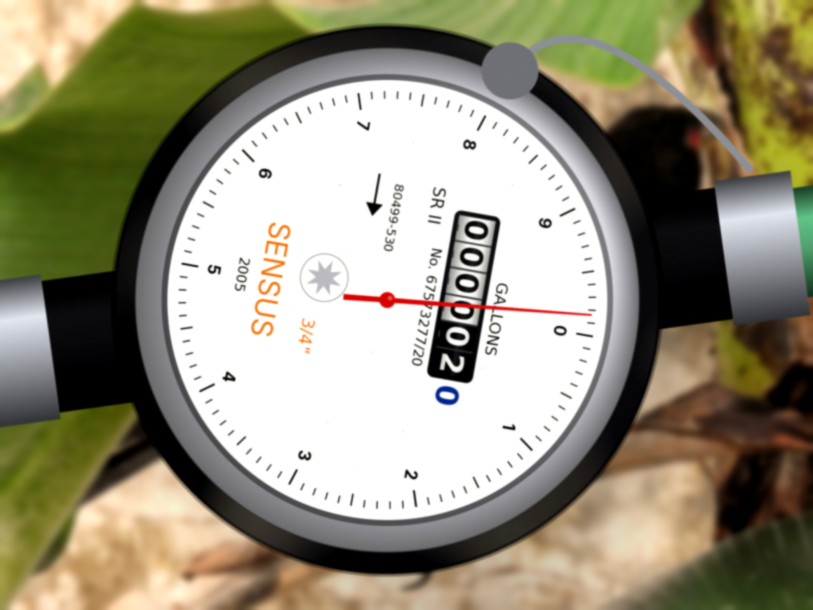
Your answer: **19.8** gal
